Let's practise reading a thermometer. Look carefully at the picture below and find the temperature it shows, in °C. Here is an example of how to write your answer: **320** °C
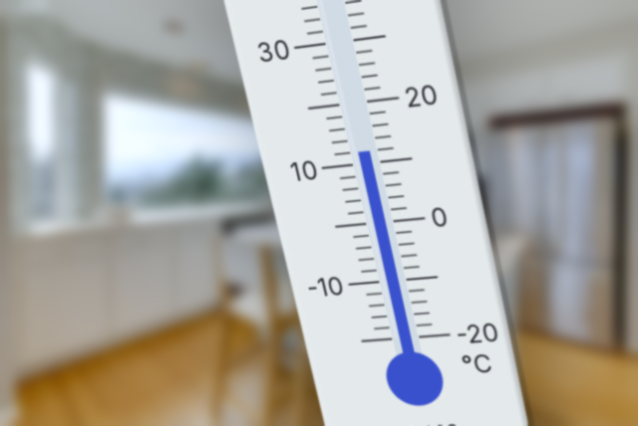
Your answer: **12** °C
